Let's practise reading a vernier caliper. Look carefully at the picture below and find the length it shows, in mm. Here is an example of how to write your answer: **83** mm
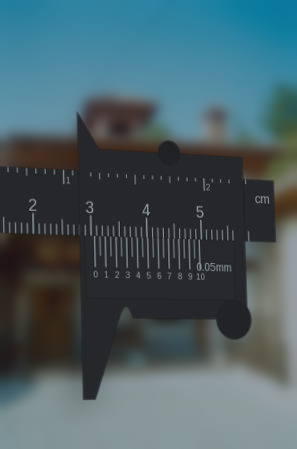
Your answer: **30.6** mm
